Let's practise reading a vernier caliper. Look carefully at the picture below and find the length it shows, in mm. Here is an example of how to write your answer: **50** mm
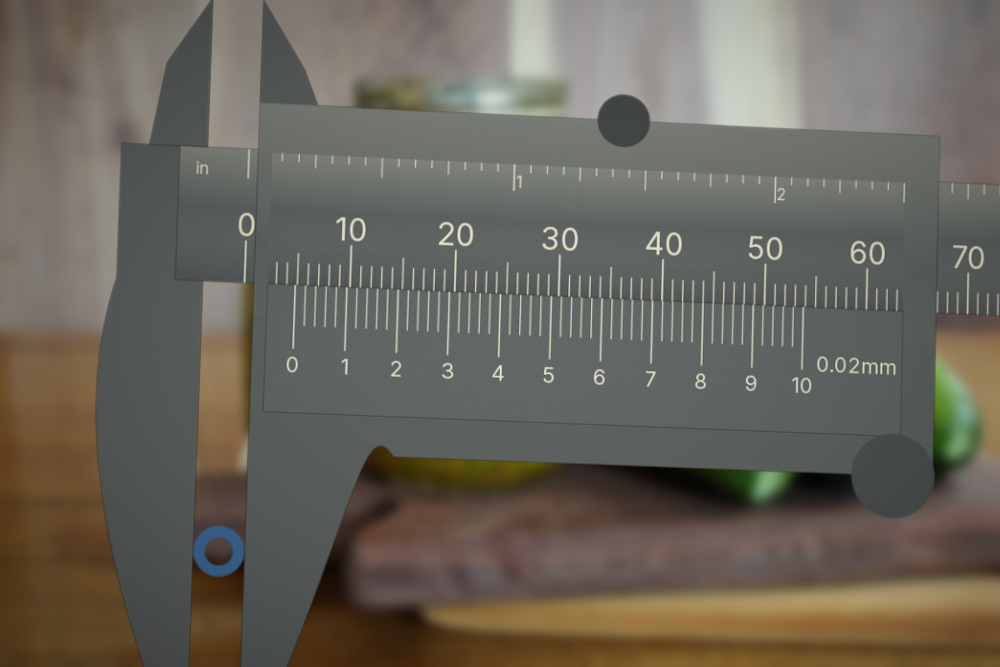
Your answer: **4.8** mm
